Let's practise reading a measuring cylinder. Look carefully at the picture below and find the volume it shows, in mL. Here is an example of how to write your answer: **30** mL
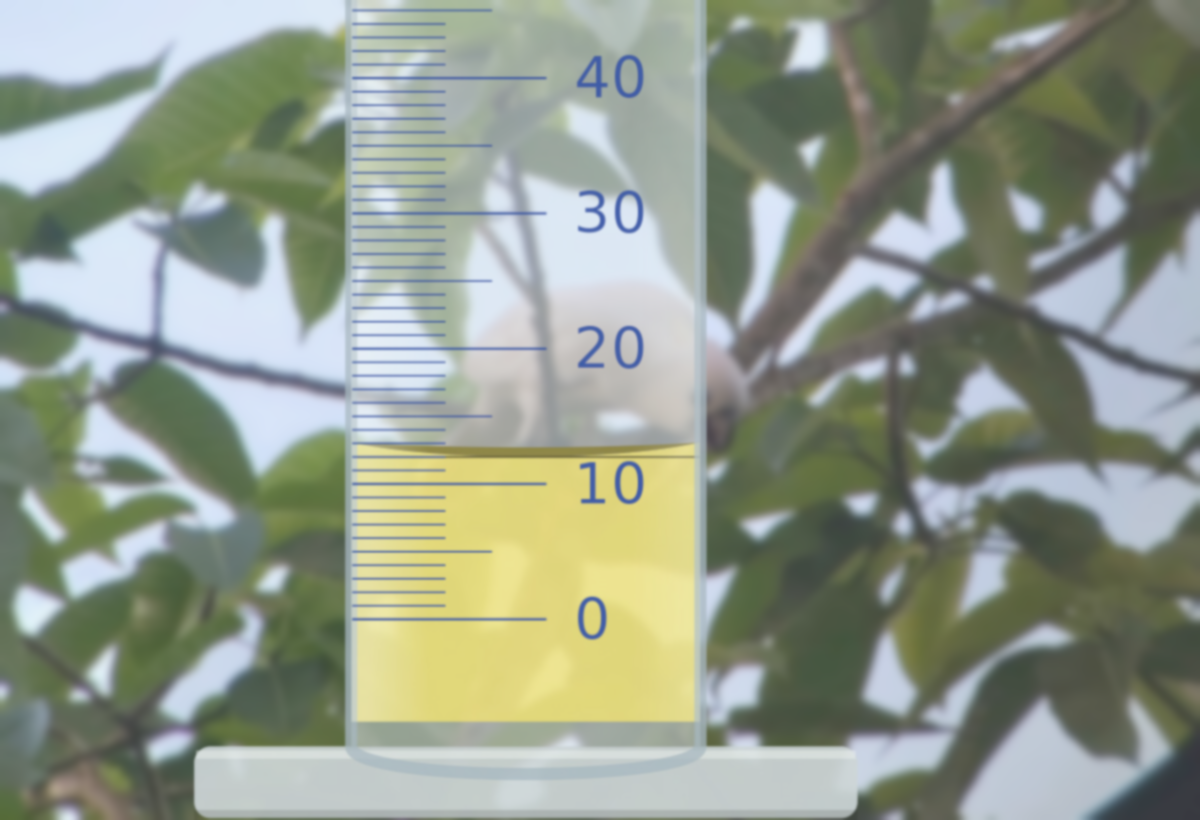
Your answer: **12** mL
